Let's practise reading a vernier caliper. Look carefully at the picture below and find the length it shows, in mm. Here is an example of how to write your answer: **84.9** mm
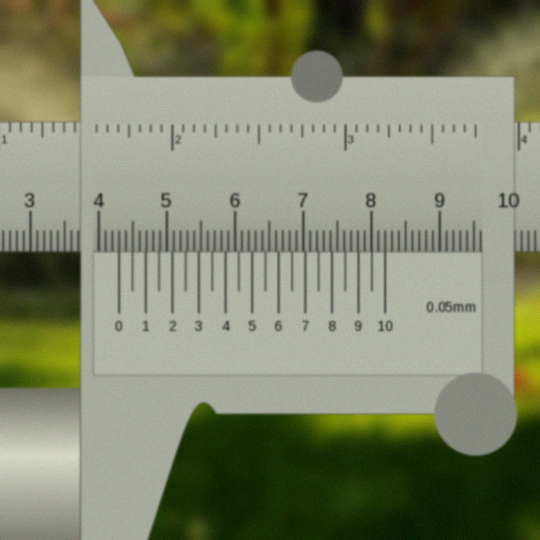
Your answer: **43.0** mm
